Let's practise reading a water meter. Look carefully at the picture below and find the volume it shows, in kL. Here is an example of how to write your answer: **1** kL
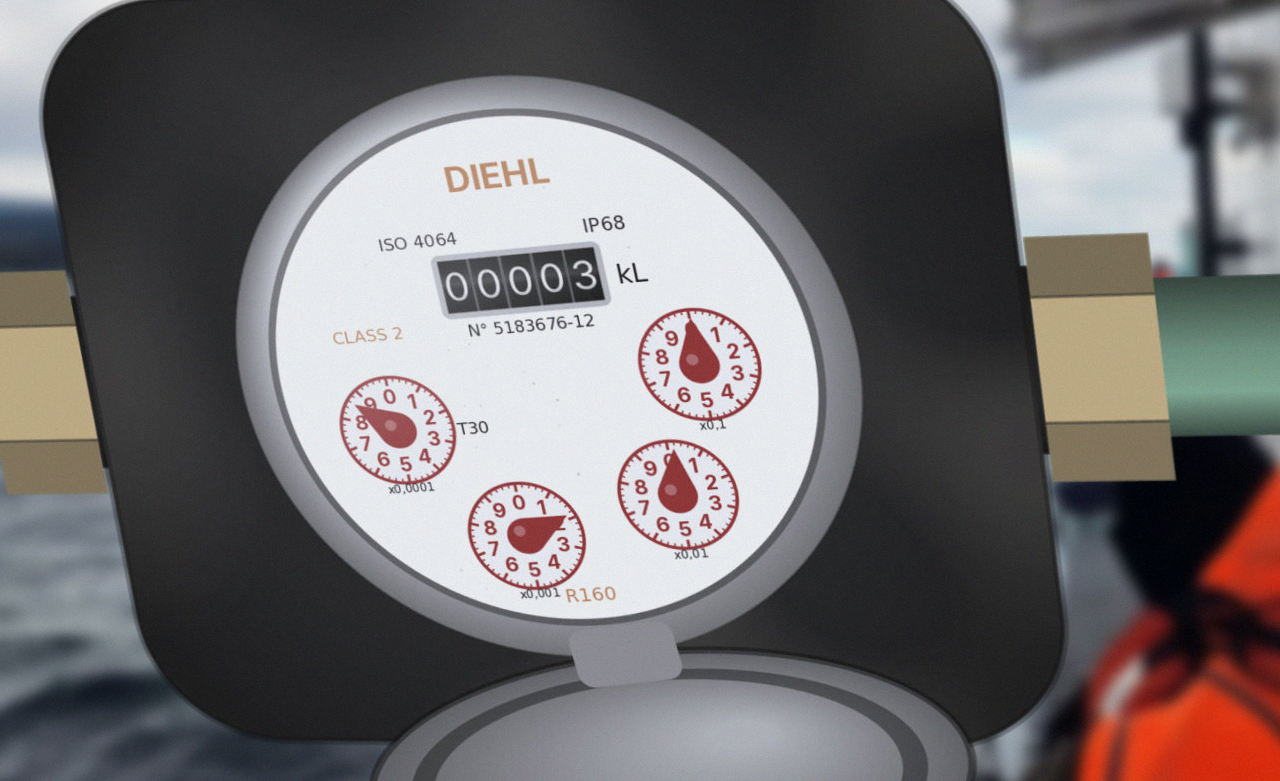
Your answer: **3.0018** kL
